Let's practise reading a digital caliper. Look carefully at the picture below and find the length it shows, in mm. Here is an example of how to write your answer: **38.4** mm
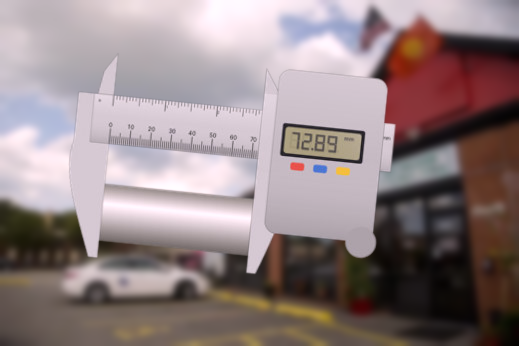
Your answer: **72.89** mm
